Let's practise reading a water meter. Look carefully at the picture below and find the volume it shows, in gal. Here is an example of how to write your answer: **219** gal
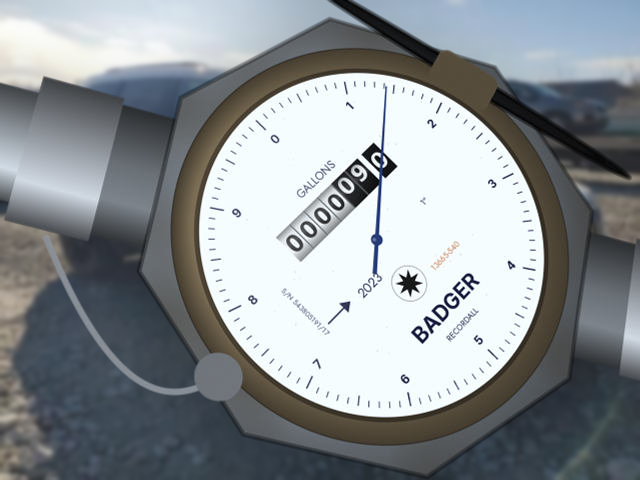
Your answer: **91.4** gal
